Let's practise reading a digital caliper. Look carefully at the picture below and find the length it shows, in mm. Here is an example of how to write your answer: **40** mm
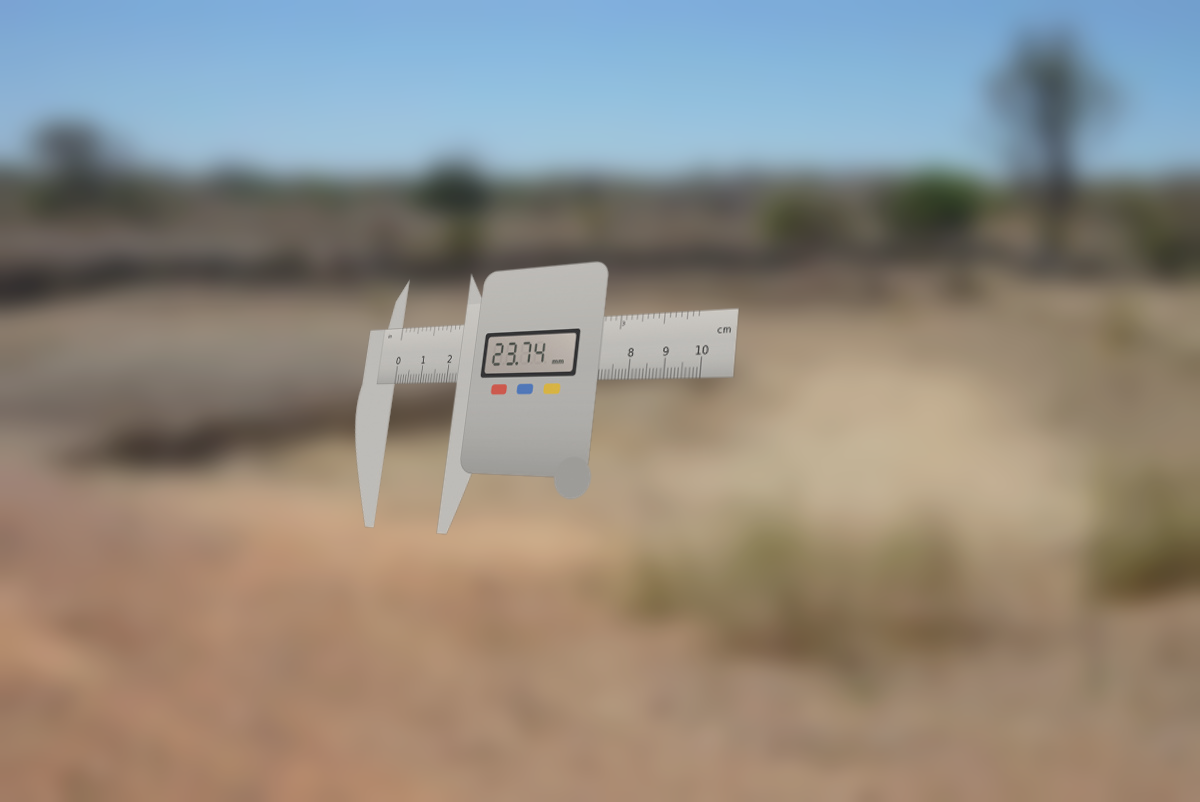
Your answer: **23.74** mm
